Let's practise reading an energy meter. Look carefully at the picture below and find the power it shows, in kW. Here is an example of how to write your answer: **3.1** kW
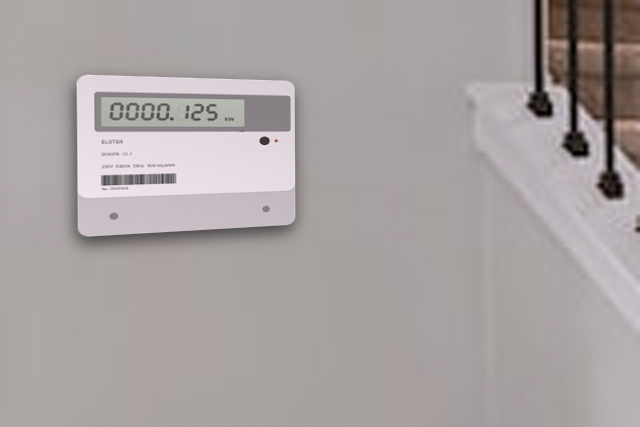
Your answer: **0.125** kW
